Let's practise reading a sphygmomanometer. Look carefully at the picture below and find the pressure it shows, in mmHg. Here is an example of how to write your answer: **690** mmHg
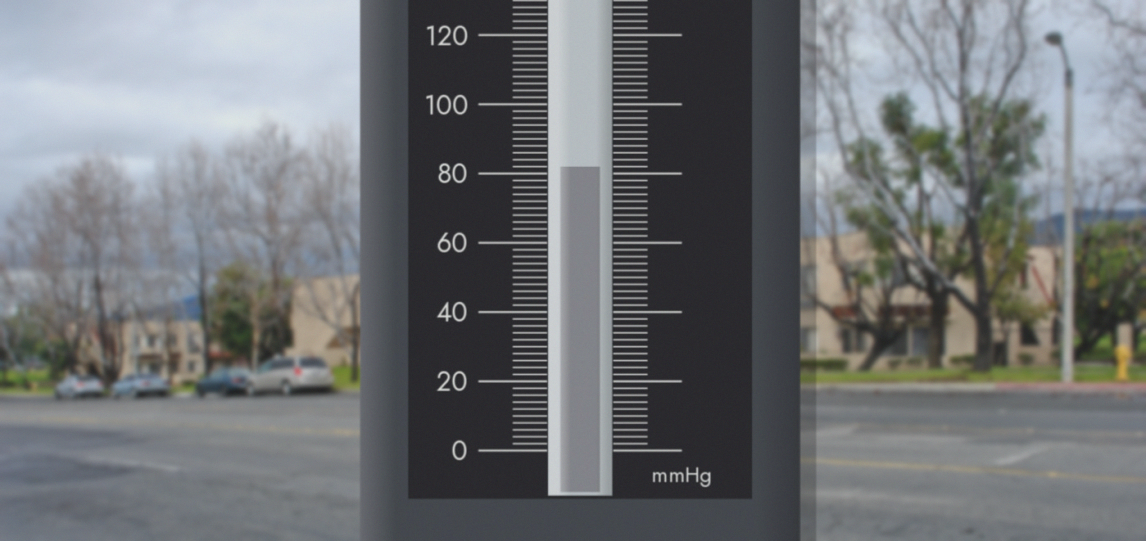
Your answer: **82** mmHg
